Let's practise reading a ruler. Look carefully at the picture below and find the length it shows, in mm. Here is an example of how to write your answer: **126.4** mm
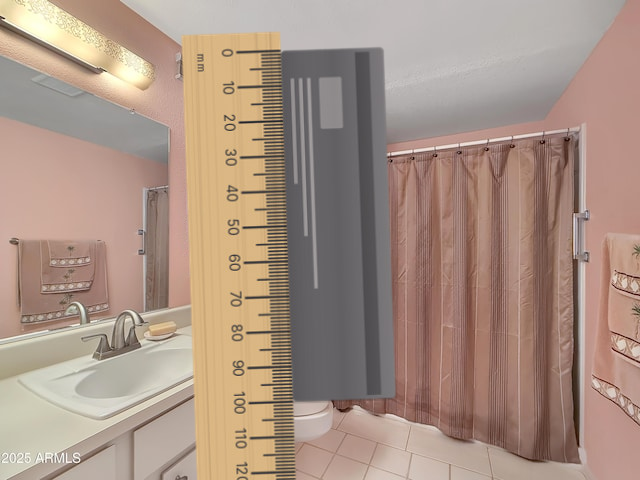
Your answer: **100** mm
